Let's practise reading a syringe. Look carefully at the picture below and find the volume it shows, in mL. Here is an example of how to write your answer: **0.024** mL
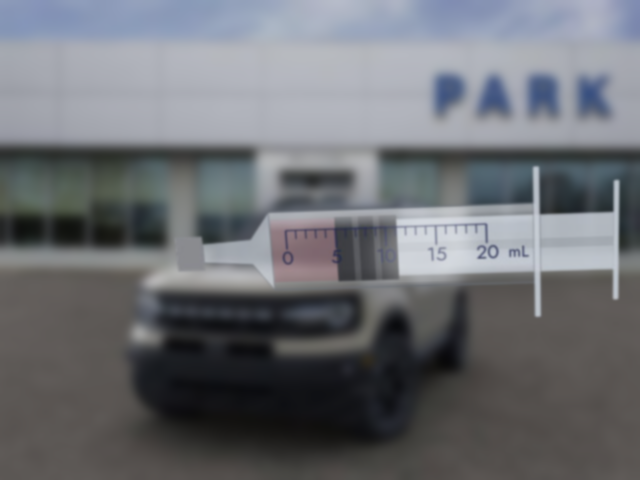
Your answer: **5** mL
